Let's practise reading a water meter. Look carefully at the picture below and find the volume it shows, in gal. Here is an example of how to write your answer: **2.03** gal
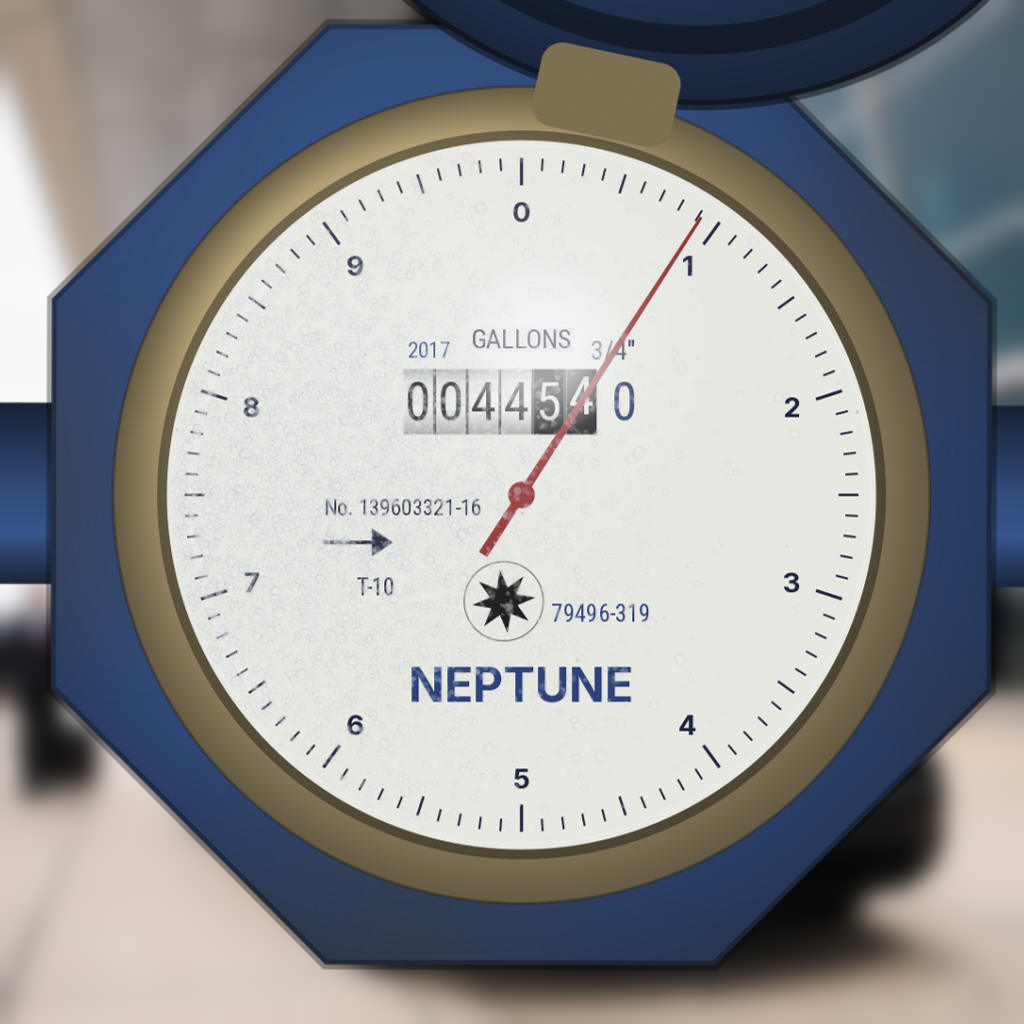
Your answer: **44540.9** gal
